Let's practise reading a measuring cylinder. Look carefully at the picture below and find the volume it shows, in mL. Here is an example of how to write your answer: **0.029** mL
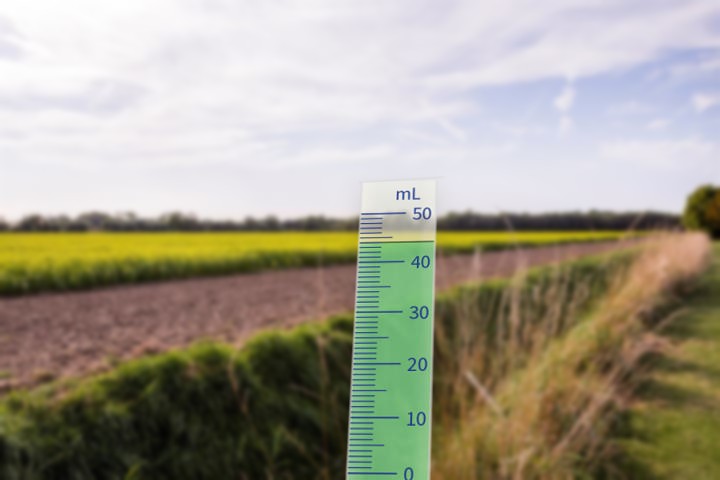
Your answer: **44** mL
